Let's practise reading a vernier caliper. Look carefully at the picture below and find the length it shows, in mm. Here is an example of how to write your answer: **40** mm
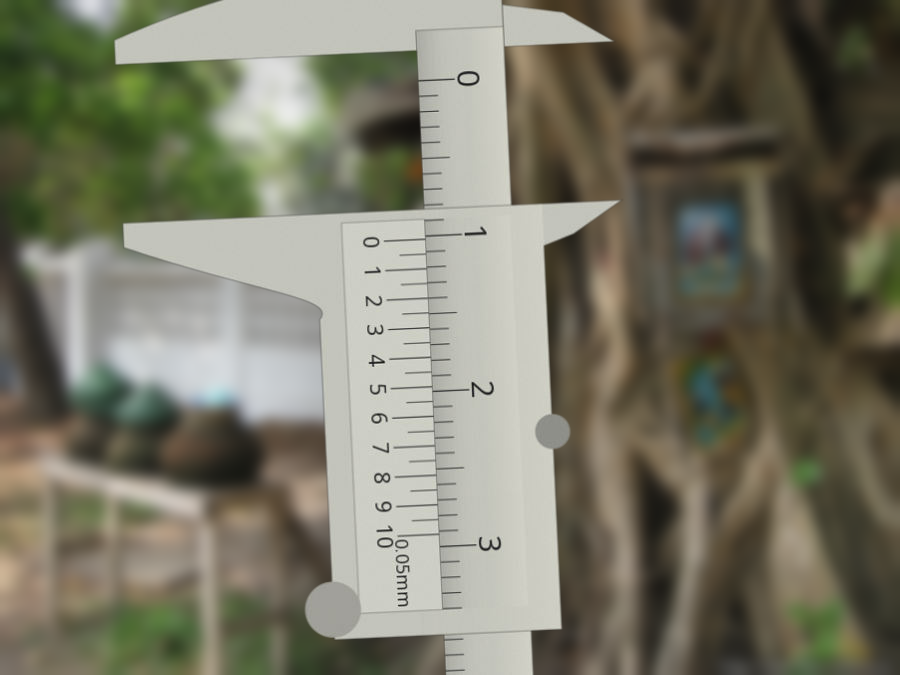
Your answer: **10.2** mm
